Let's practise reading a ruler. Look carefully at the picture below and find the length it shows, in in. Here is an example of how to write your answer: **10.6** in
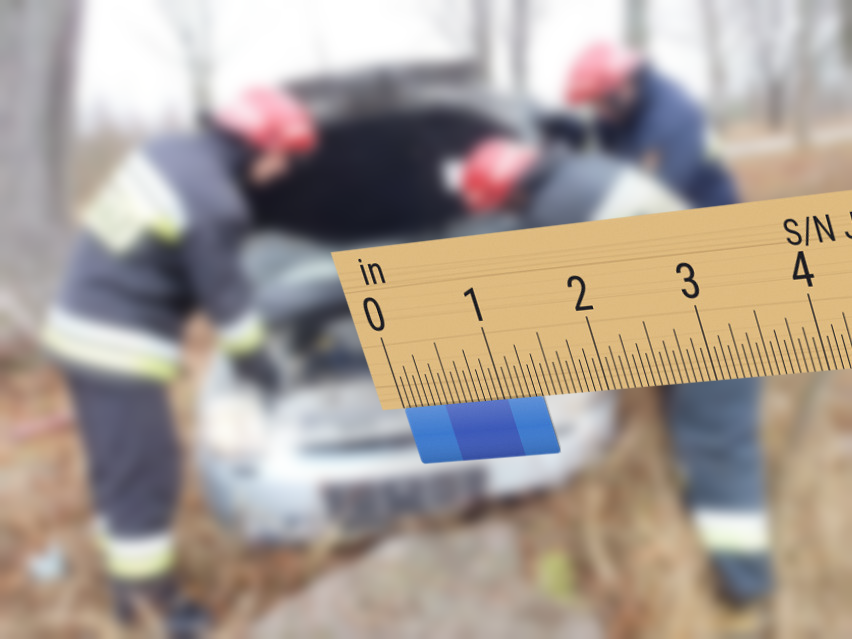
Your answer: **1.375** in
